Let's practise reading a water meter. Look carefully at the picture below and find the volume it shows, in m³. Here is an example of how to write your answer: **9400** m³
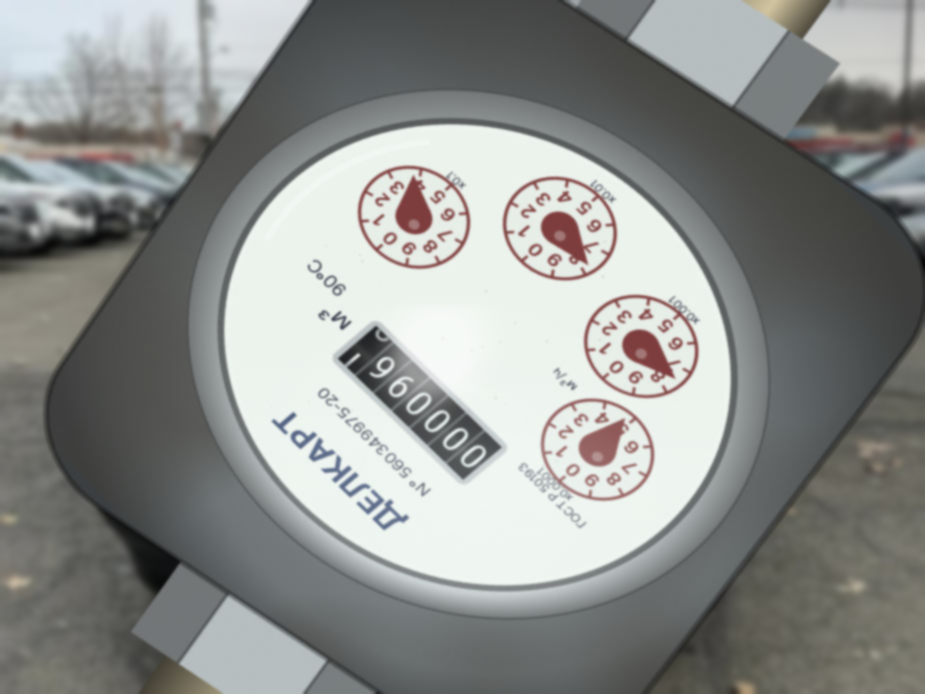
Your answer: **961.3774** m³
